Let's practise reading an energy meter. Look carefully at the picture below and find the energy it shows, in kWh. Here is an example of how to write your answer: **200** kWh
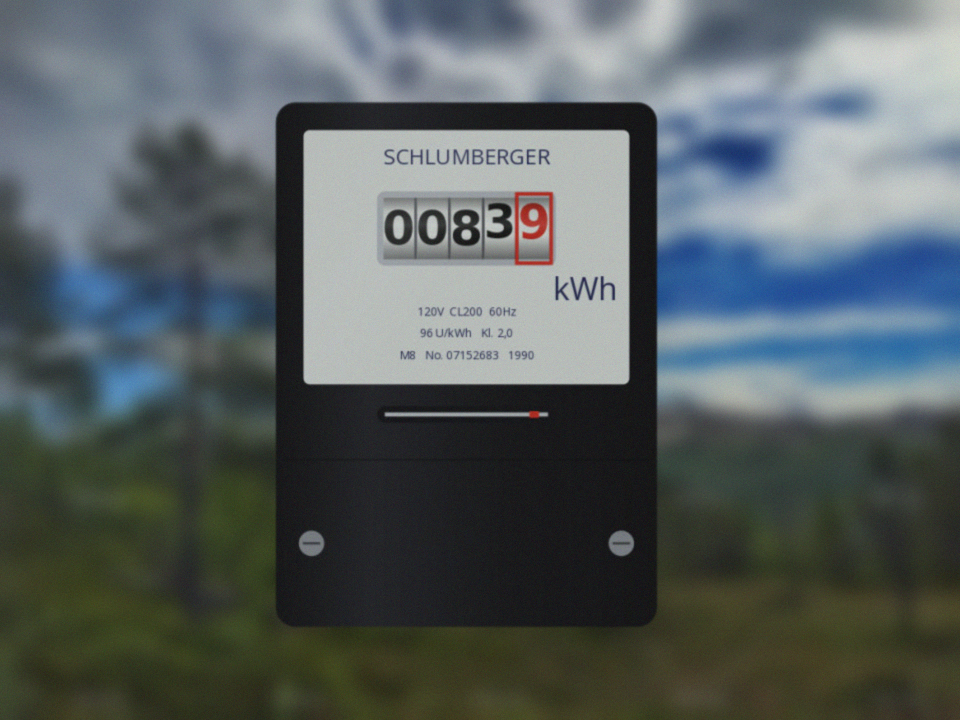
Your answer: **83.9** kWh
